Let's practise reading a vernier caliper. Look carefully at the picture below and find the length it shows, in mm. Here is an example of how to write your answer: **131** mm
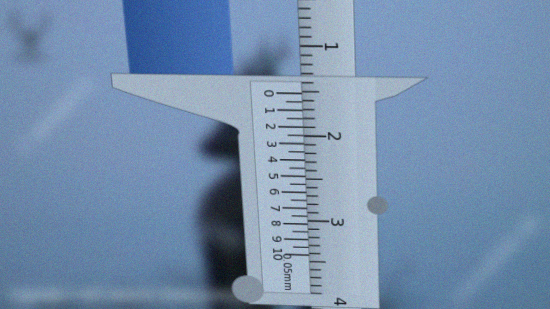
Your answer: **15.2** mm
